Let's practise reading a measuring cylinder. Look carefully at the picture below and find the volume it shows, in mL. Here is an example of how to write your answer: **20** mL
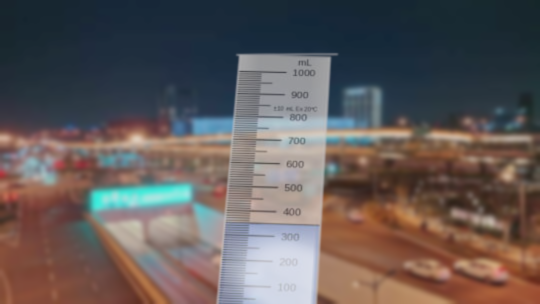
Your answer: **350** mL
